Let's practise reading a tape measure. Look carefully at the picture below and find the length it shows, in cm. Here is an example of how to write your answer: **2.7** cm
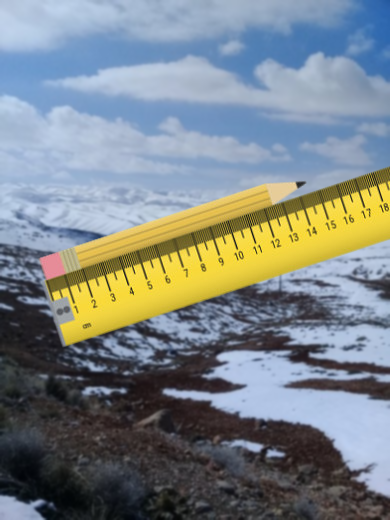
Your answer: **14.5** cm
